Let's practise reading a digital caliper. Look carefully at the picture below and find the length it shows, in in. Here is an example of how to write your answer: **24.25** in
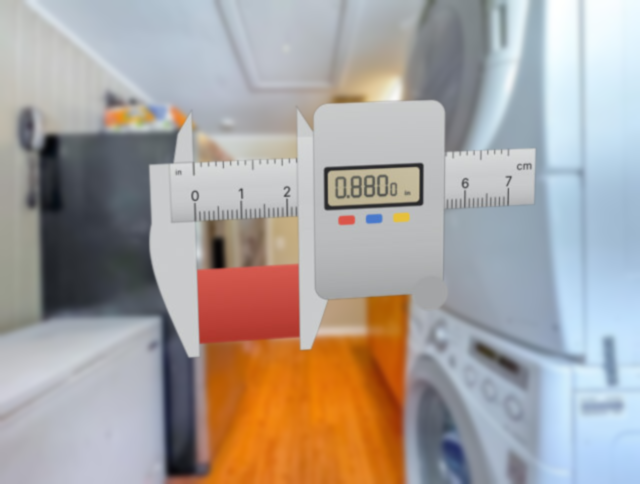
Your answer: **0.8800** in
